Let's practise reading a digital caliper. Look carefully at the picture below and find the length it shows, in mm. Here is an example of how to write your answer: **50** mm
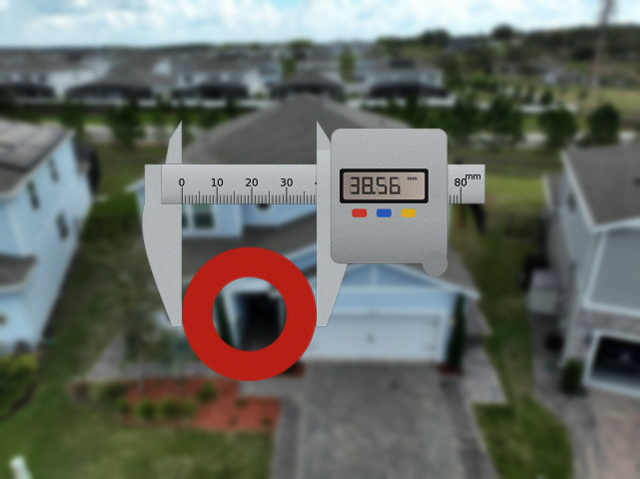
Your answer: **38.56** mm
